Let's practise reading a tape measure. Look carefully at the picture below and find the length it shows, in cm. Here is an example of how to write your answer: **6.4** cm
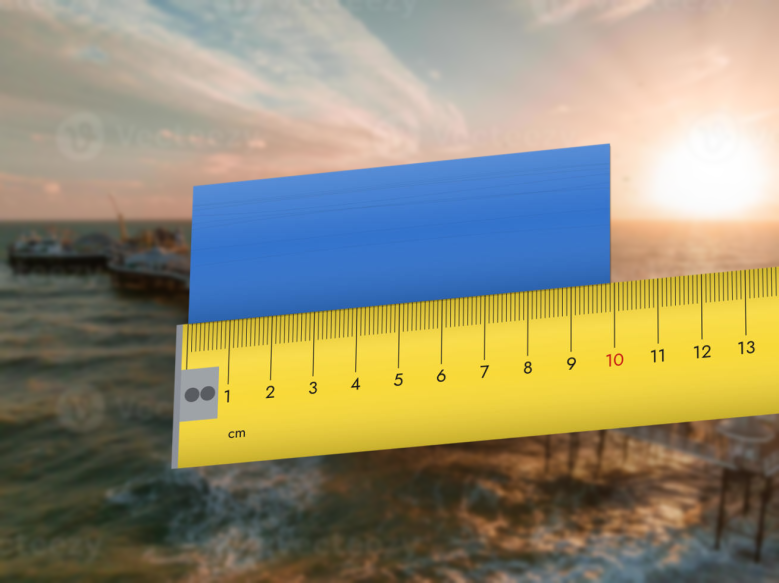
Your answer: **9.9** cm
